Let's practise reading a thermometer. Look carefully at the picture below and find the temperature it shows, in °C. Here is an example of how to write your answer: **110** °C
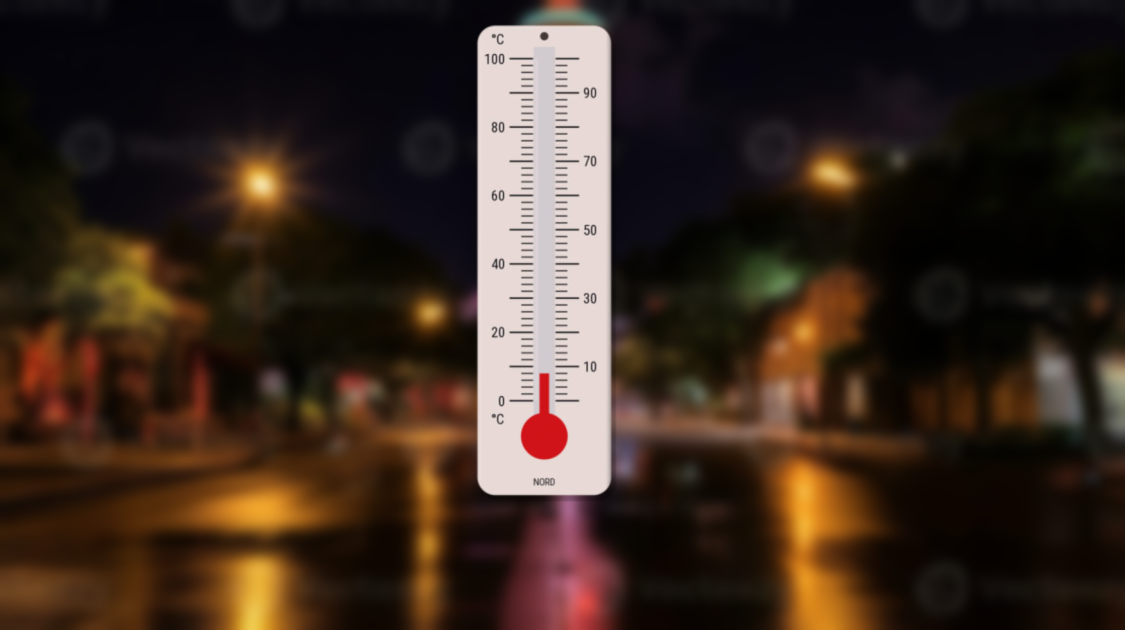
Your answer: **8** °C
